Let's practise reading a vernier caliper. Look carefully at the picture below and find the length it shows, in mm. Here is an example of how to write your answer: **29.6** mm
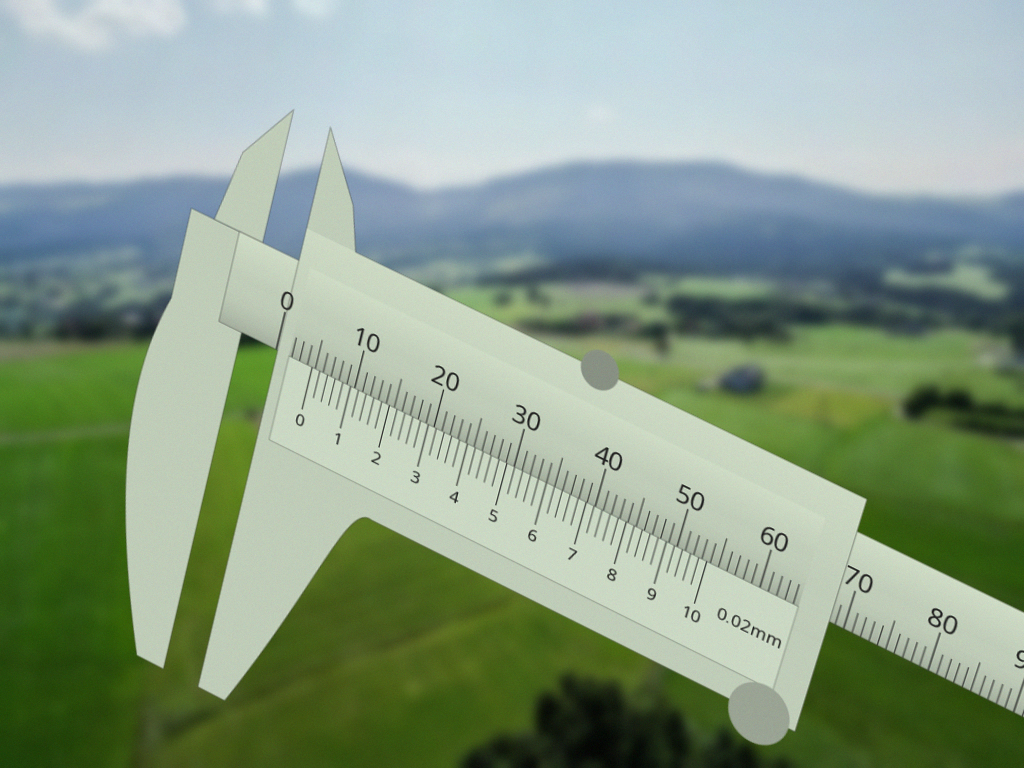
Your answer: **4.6** mm
